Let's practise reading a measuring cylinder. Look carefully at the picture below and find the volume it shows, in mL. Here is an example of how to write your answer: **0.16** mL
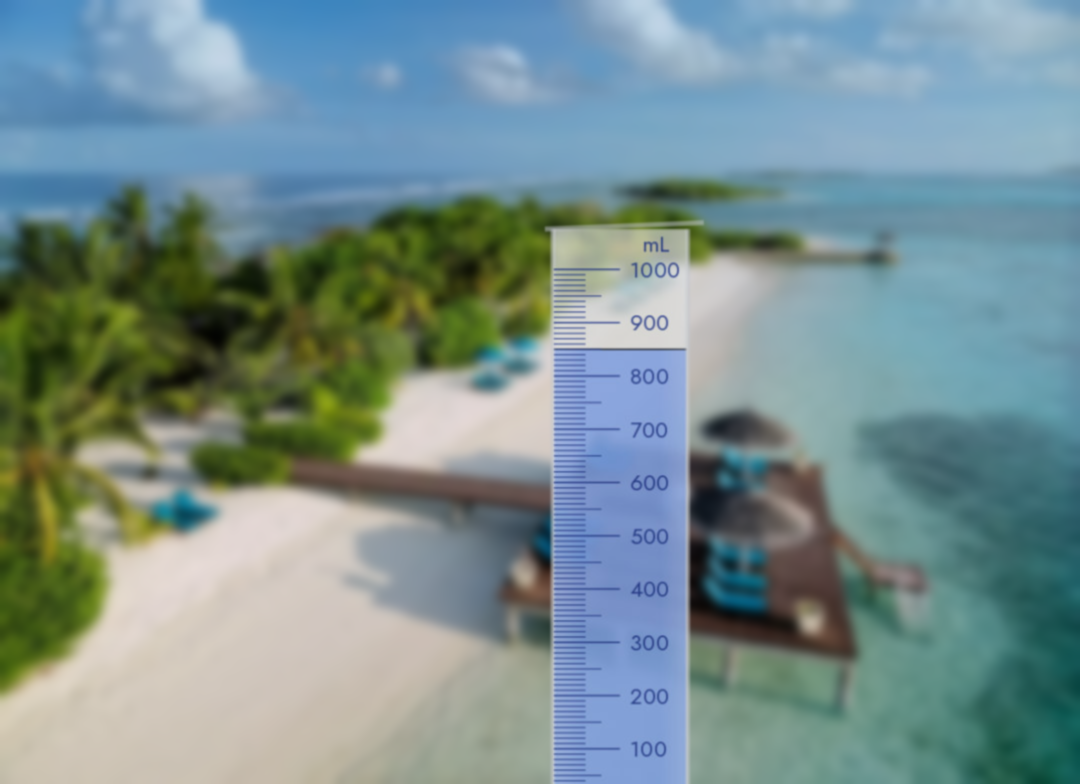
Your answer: **850** mL
